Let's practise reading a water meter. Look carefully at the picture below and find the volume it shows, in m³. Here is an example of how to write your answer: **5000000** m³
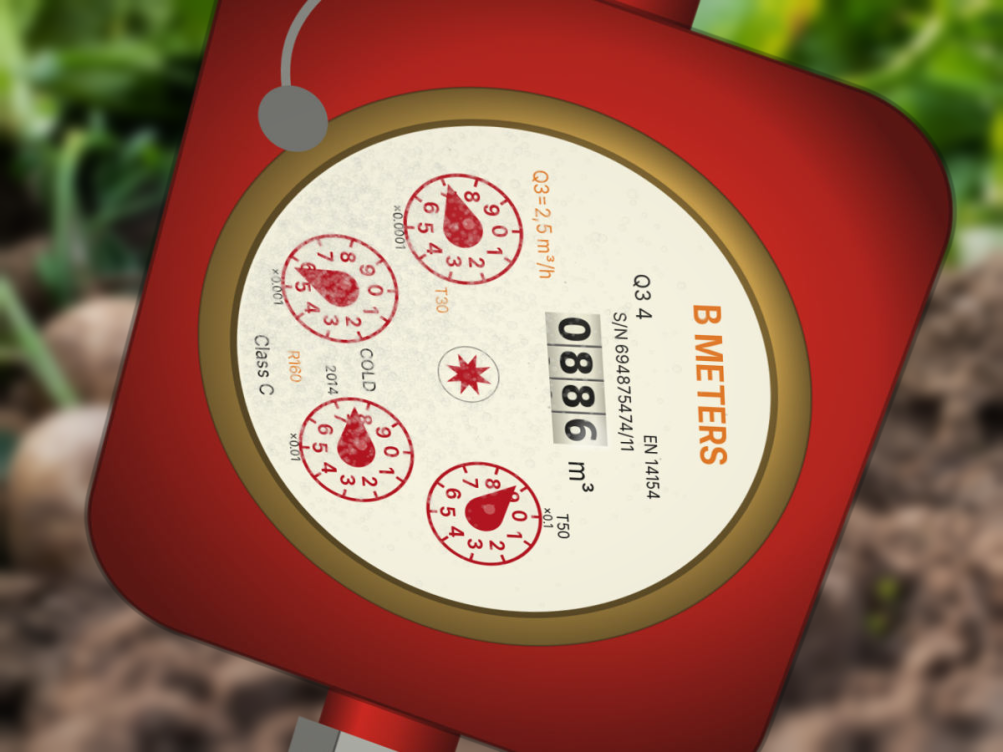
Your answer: **886.8757** m³
